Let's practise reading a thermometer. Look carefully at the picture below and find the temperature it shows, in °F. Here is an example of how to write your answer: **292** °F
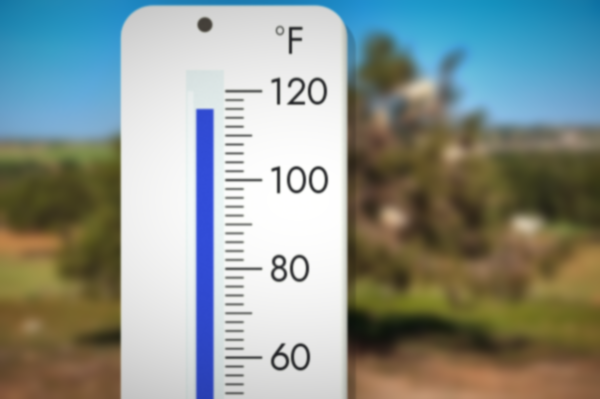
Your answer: **116** °F
